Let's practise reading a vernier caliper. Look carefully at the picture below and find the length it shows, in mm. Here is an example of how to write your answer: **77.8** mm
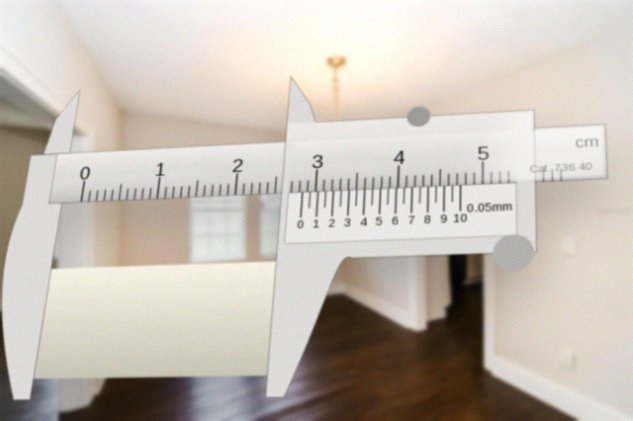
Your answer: **28.4** mm
